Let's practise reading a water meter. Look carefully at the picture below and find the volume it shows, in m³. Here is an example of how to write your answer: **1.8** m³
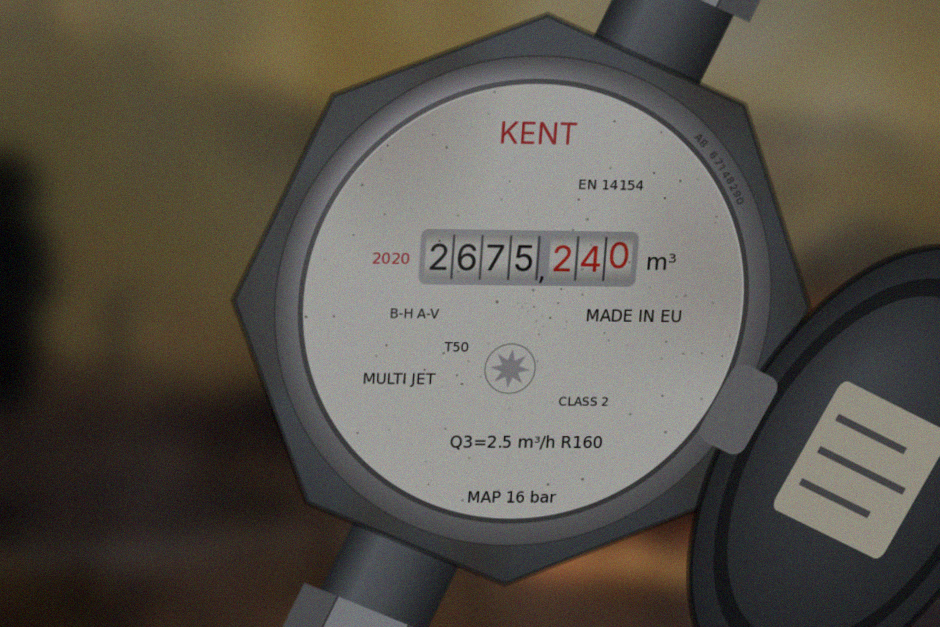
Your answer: **2675.240** m³
